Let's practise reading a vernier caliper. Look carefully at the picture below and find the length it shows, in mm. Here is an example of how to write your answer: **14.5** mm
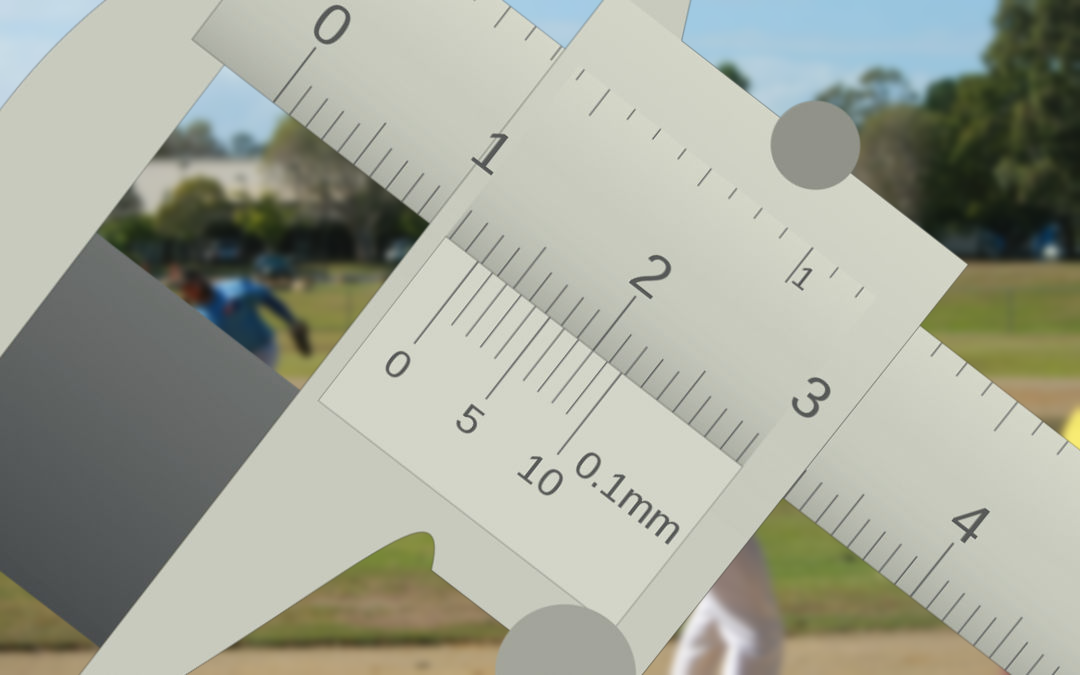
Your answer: **12.8** mm
